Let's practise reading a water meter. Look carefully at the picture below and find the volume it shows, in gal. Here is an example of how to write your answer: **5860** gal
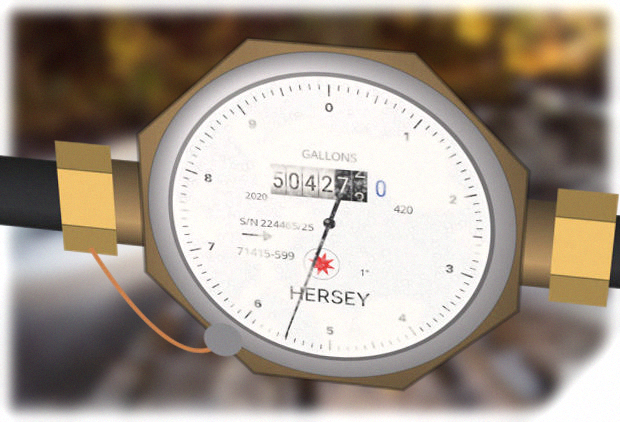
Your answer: **5042725.5** gal
